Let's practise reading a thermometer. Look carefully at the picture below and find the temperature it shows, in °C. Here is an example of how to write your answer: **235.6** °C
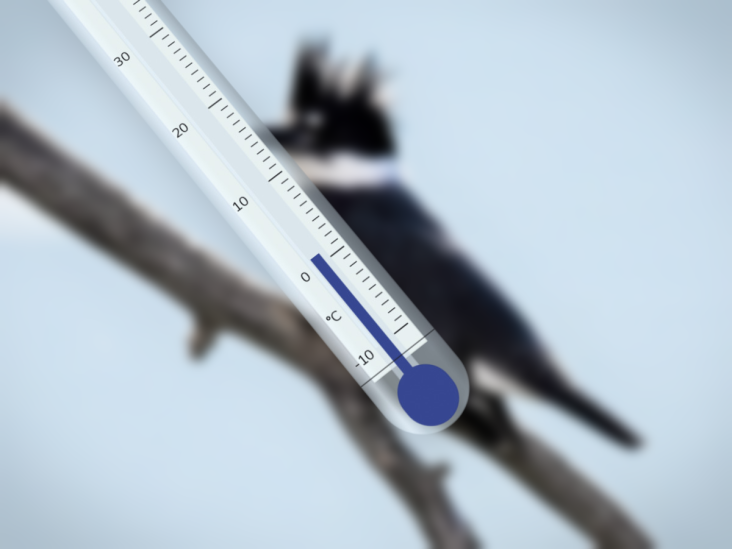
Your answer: **1** °C
